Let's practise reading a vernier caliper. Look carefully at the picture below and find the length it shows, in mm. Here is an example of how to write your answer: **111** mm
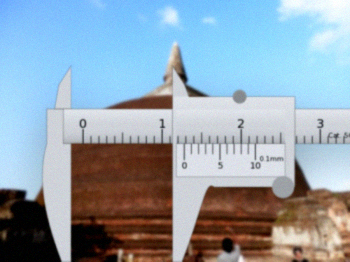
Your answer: **12.8** mm
